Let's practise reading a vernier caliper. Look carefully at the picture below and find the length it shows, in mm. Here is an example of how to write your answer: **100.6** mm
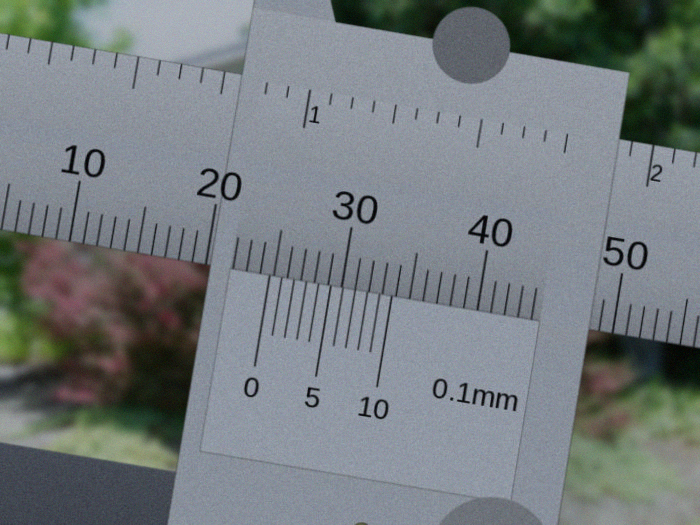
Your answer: **24.7** mm
